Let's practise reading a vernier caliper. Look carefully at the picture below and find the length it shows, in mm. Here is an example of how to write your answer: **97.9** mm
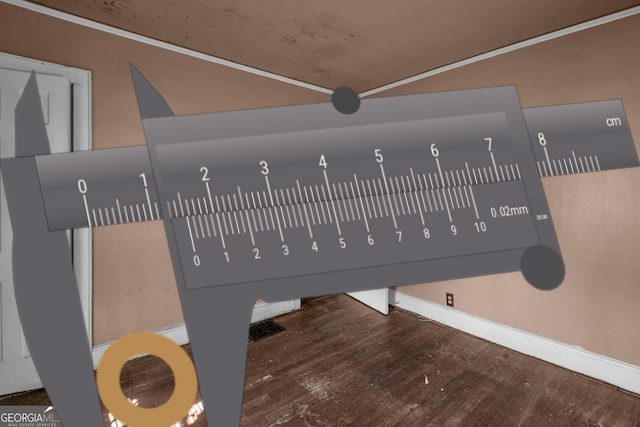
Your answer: **15.6** mm
